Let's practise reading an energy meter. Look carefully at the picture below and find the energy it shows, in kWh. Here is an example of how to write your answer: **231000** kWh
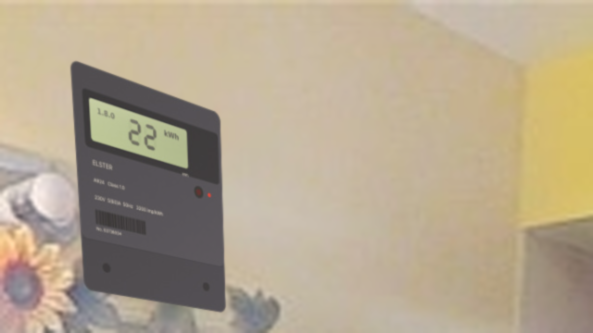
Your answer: **22** kWh
